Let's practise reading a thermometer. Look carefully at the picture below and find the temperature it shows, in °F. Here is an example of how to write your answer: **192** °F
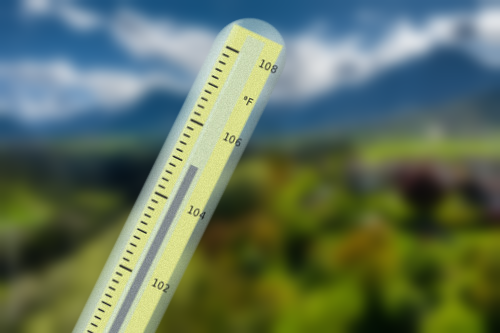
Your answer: **105** °F
